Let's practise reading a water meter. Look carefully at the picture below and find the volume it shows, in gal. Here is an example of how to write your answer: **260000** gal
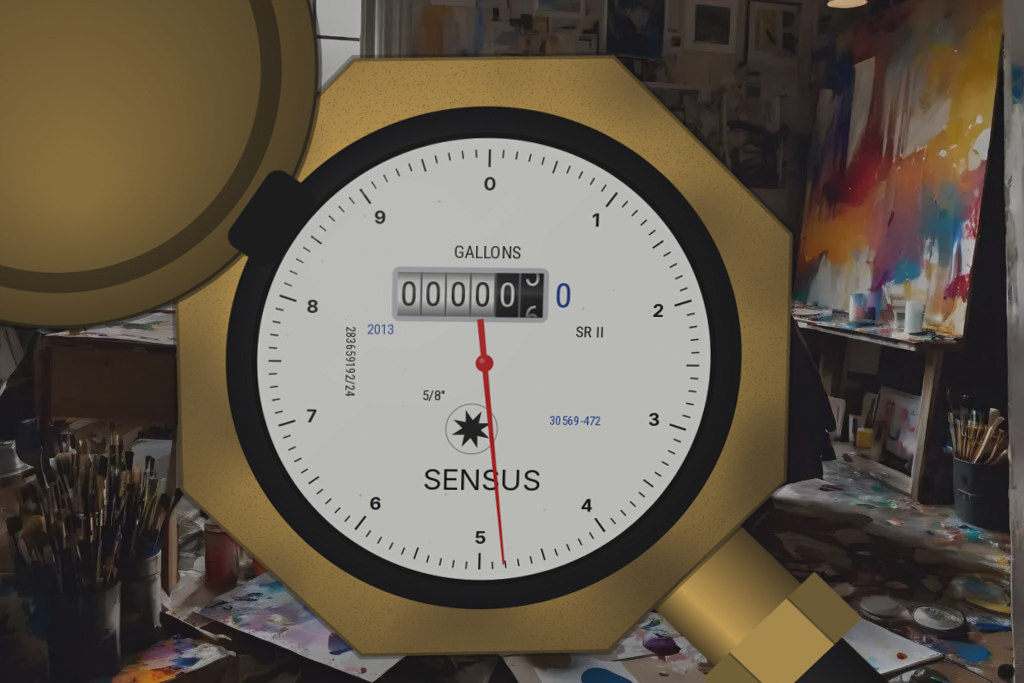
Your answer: **54.8** gal
